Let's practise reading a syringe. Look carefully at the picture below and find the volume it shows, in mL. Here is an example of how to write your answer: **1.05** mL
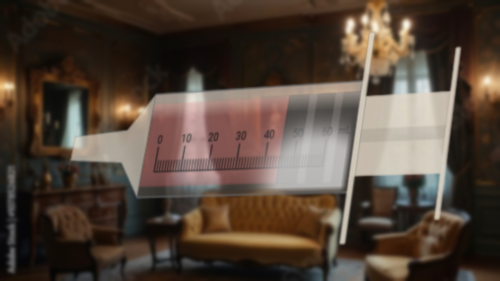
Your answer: **45** mL
